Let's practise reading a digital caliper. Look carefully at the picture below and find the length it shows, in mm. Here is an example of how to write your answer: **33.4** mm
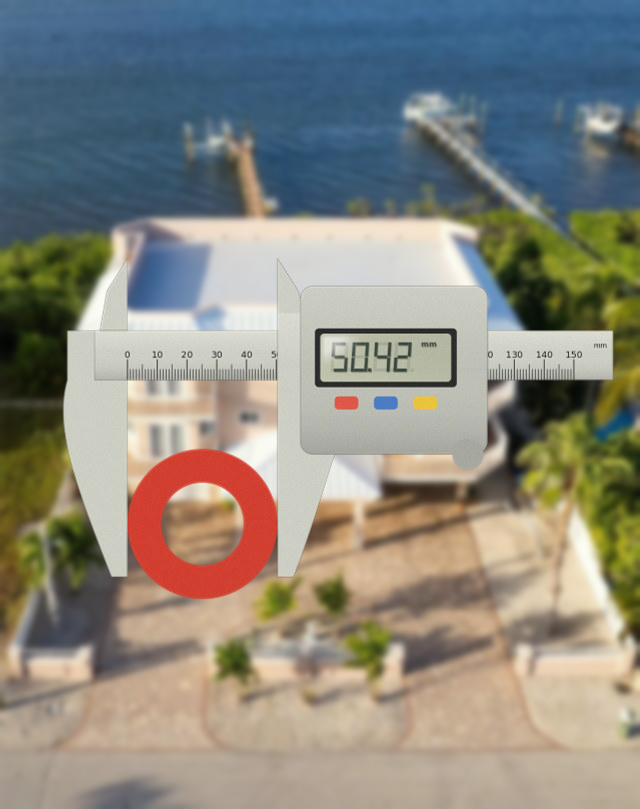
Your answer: **50.42** mm
